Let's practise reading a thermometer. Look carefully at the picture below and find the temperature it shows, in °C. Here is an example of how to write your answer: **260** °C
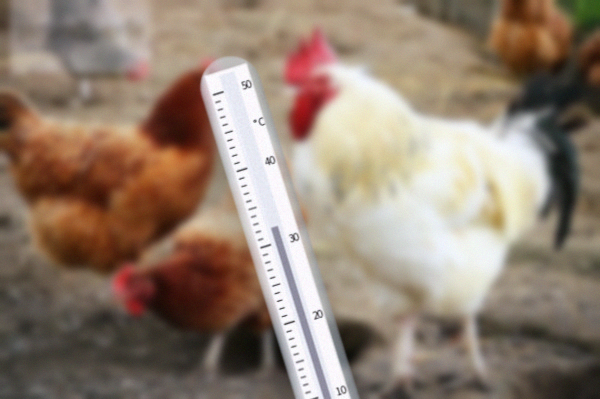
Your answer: **32** °C
